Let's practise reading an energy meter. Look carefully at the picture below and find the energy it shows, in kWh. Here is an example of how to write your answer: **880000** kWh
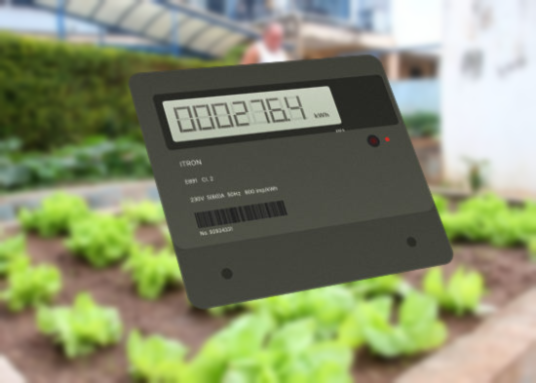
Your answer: **276.4** kWh
